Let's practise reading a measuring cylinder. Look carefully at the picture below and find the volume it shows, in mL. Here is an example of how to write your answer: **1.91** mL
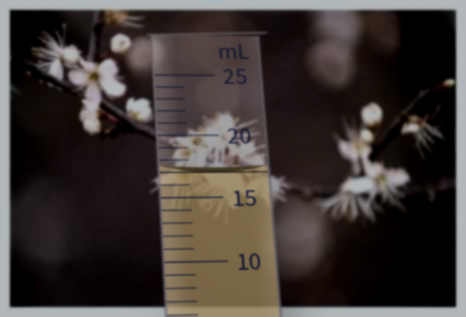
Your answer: **17** mL
